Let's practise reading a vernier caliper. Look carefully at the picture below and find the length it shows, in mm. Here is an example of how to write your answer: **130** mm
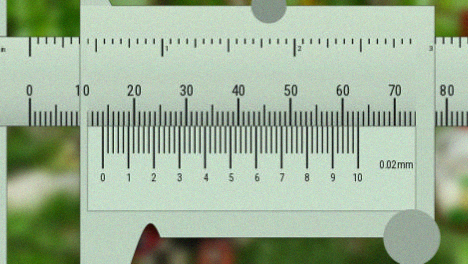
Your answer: **14.0** mm
